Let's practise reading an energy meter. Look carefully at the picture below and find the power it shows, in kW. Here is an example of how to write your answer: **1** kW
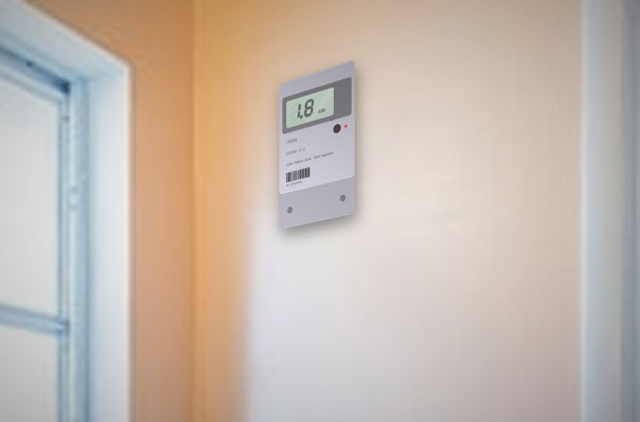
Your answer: **1.8** kW
